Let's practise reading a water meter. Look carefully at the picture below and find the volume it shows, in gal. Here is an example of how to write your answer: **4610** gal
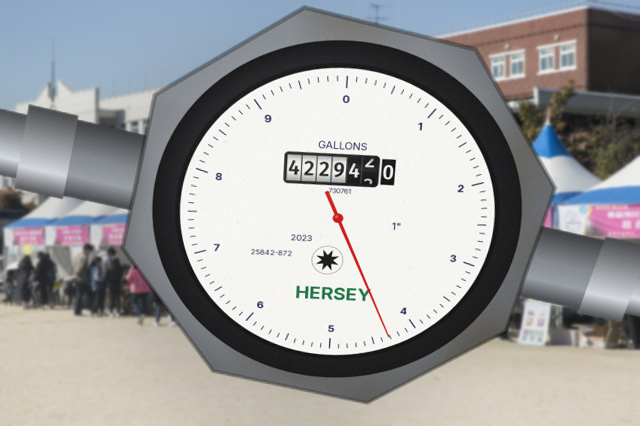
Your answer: **4229424.3** gal
